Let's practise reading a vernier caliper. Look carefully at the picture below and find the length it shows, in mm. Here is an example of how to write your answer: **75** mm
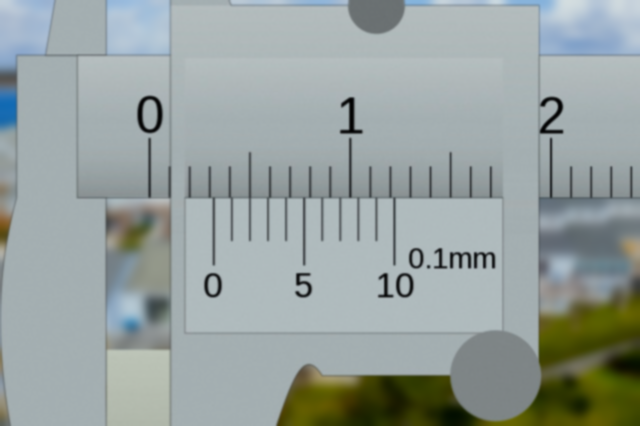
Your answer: **3.2** mm
